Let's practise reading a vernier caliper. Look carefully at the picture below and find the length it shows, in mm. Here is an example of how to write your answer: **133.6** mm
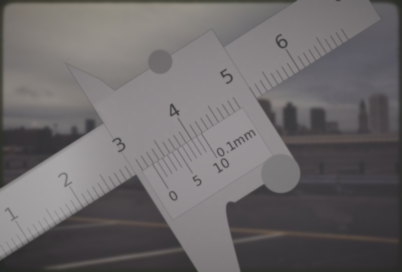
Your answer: **32.8** mm
